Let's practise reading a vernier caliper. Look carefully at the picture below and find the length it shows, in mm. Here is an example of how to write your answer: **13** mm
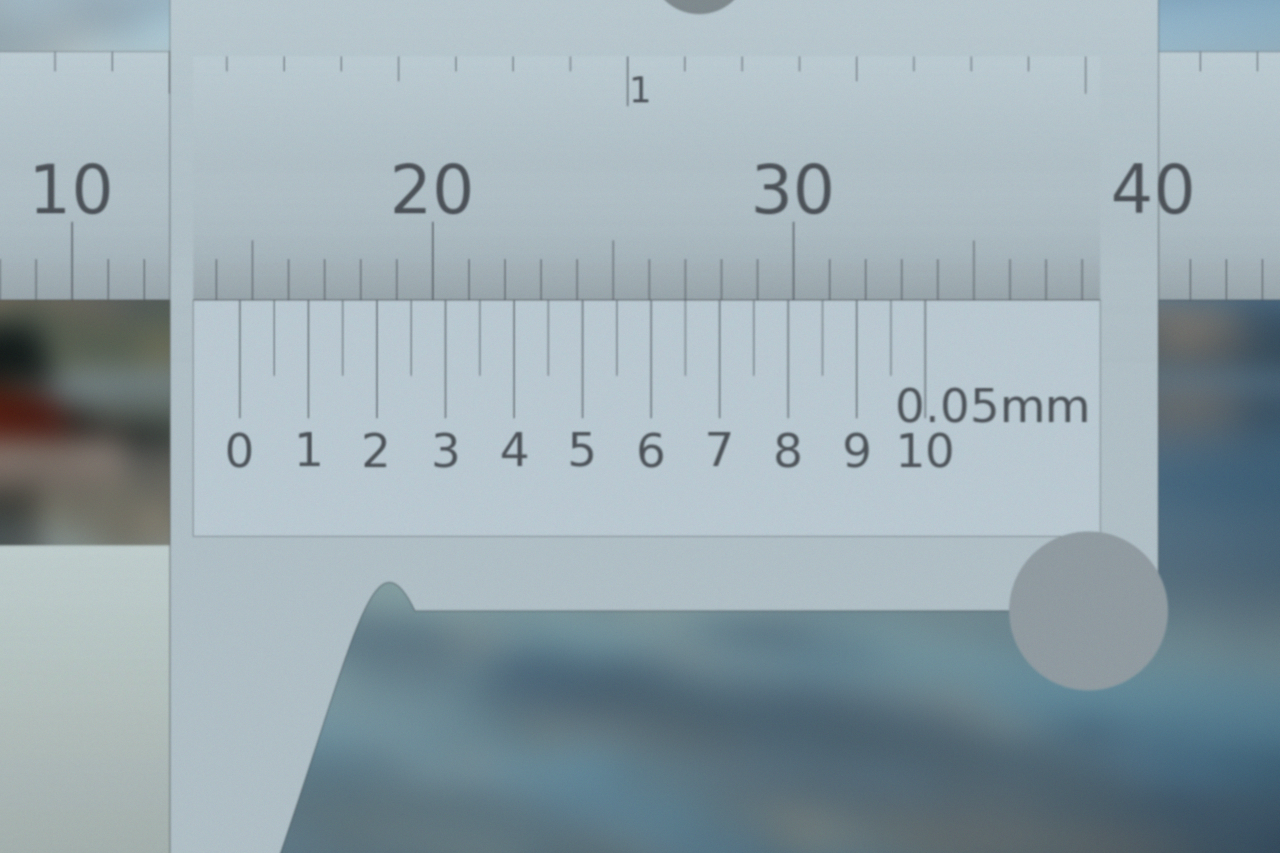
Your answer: **14.65** mm
